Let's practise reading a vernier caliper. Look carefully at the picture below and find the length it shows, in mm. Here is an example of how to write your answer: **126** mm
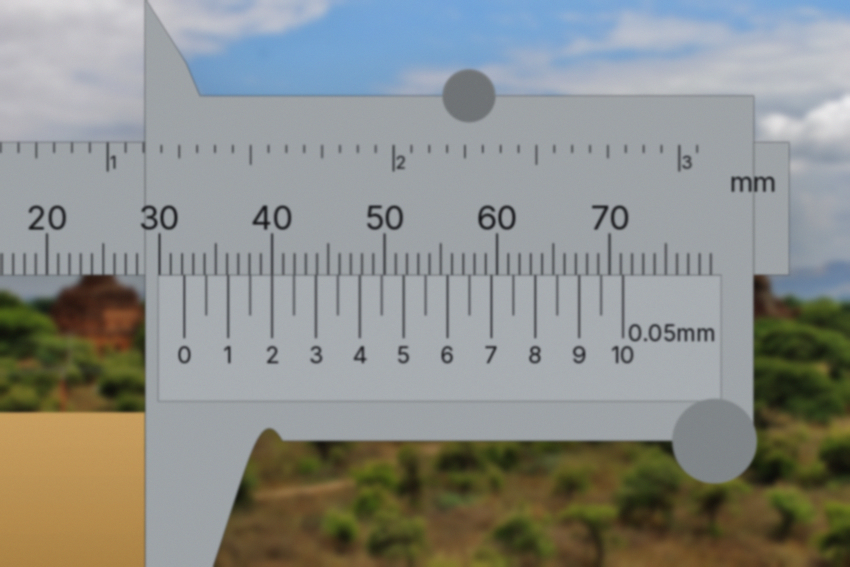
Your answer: **32.2** mm
